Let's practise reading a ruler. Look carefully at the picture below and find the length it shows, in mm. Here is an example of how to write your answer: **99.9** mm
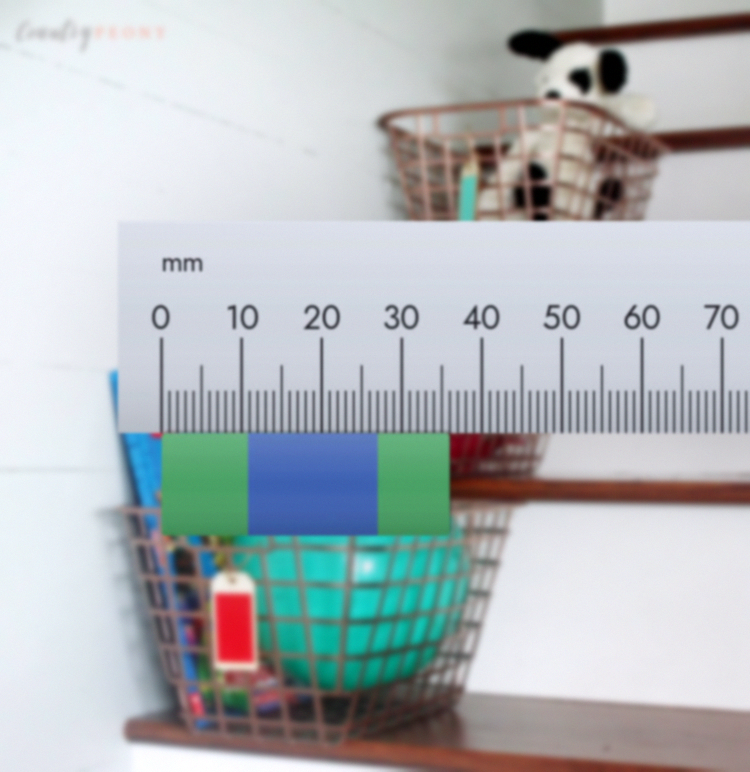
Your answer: **36** mm
